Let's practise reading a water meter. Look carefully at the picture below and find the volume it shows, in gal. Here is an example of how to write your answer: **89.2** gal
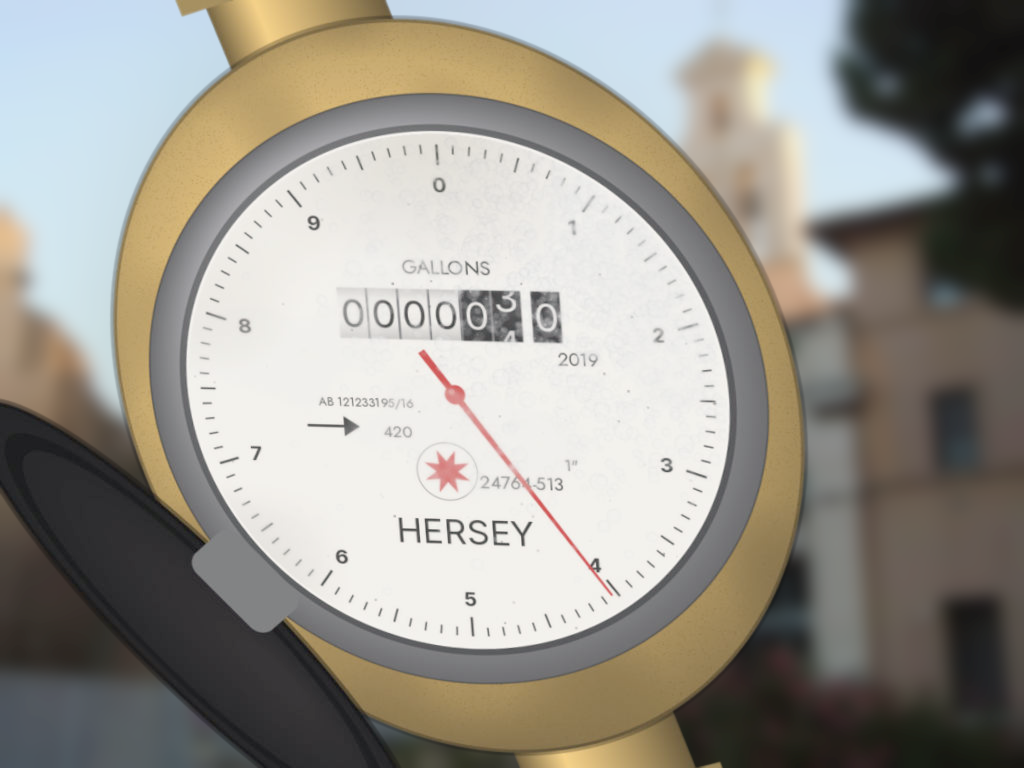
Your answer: **34.0** gal
